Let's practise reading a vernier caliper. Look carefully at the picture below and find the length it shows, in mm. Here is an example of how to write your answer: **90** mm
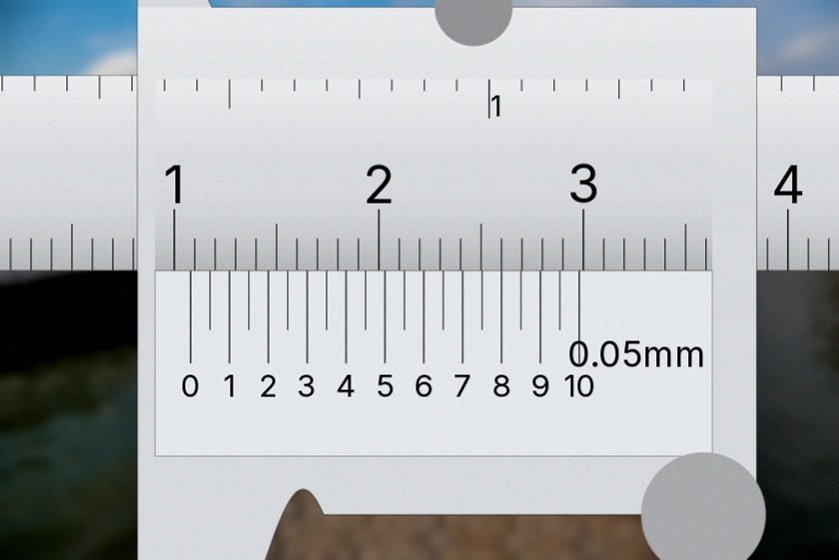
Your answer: **10.8** mm
